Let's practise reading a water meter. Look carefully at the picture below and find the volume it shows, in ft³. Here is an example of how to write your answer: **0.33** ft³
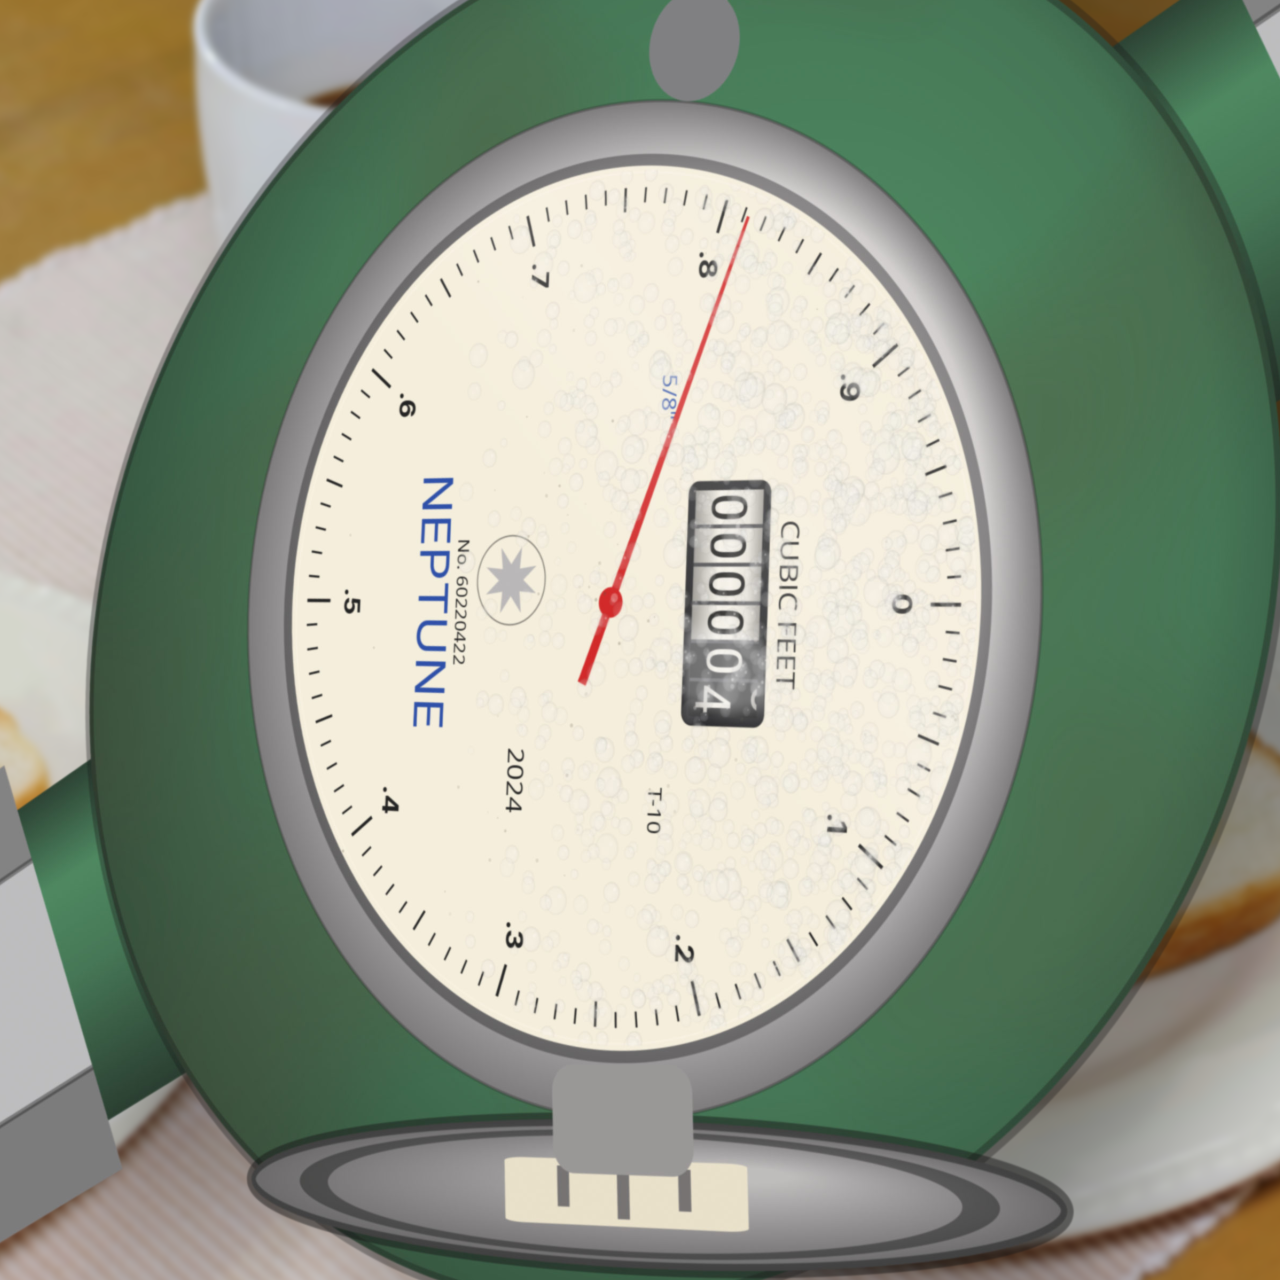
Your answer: **3.81** ft³
